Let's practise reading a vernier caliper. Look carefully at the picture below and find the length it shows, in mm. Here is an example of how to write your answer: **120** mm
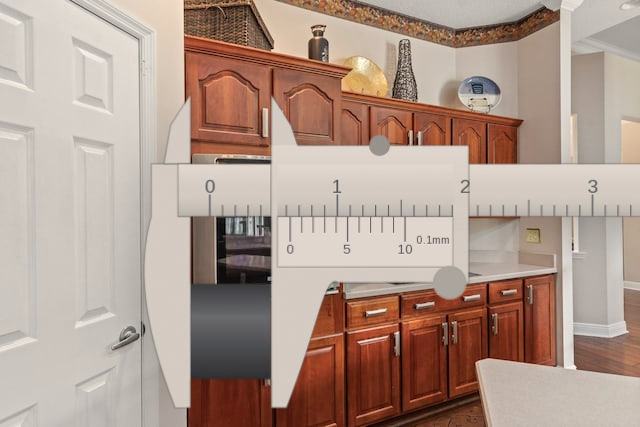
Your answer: **6.3** mm
